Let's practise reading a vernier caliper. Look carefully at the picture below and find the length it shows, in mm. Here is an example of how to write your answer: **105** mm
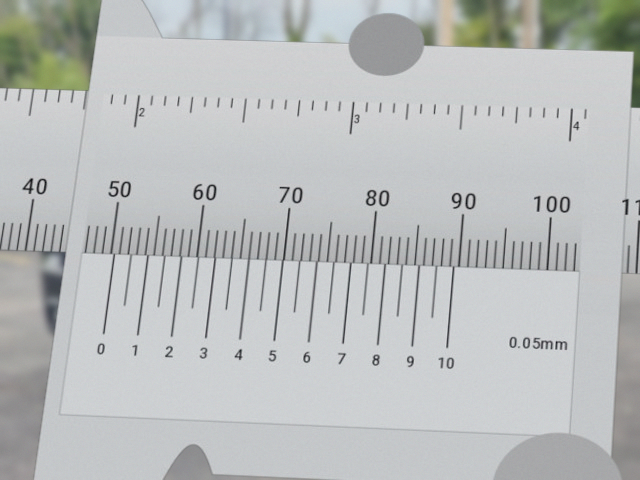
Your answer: **50.4** mm
